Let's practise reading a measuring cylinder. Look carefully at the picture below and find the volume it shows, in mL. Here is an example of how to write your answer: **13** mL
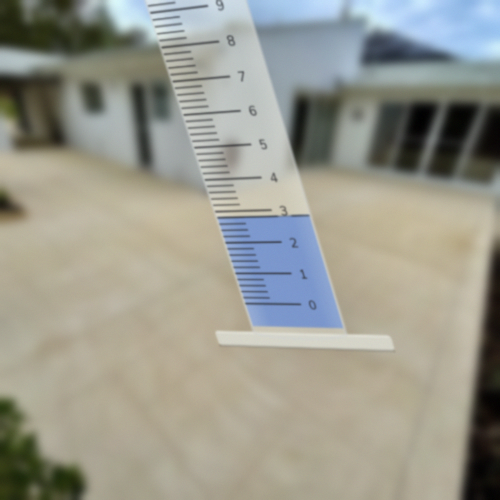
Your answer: **2.8** mL
